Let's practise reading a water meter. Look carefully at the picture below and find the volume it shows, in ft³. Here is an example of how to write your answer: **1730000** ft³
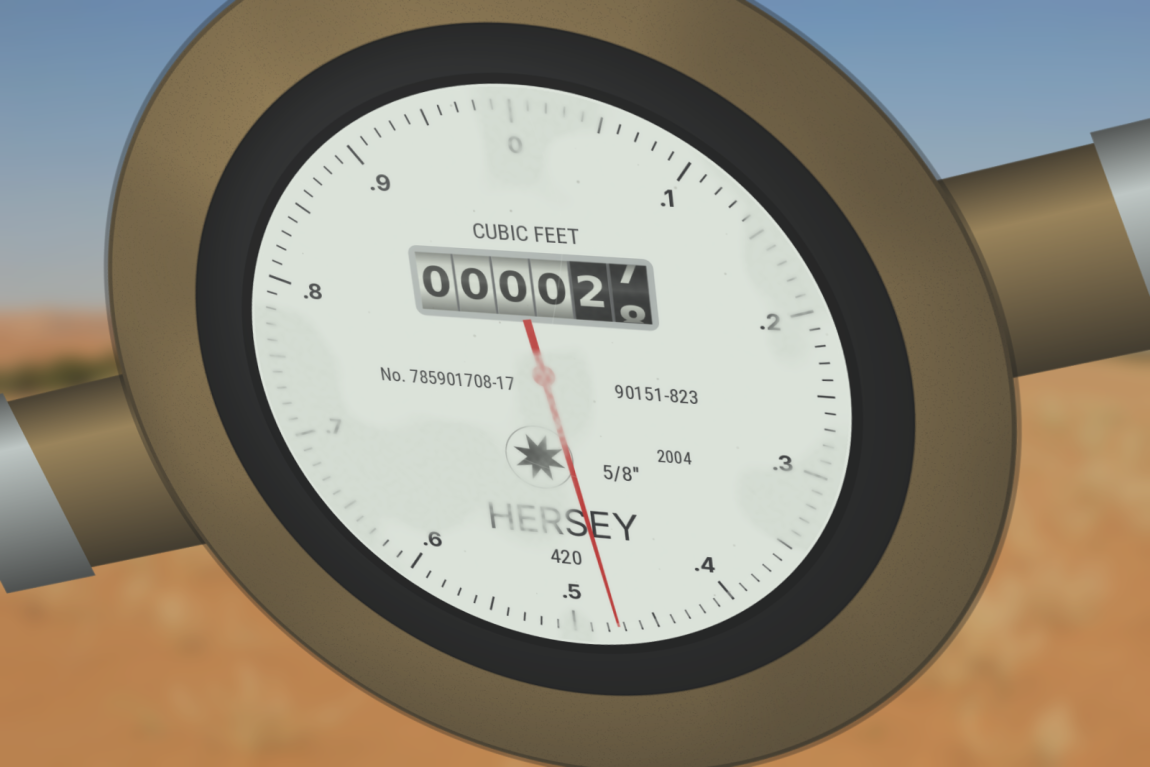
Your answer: **27.47** ft³
